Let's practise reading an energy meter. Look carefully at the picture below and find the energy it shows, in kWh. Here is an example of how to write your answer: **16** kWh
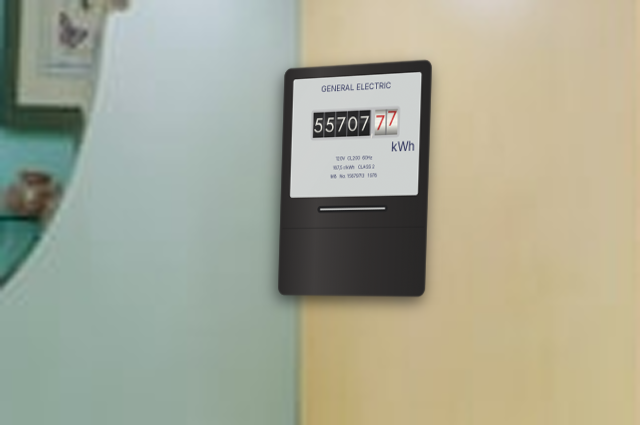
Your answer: **55707.77** kWh
